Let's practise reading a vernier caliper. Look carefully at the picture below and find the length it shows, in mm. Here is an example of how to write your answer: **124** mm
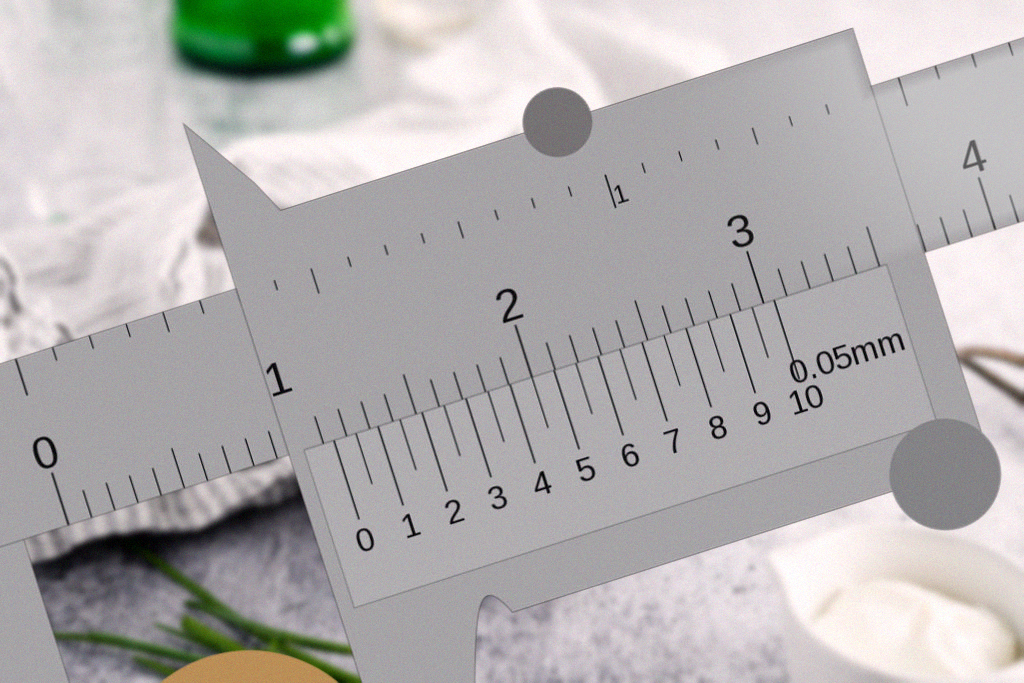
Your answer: **11.45** mm
